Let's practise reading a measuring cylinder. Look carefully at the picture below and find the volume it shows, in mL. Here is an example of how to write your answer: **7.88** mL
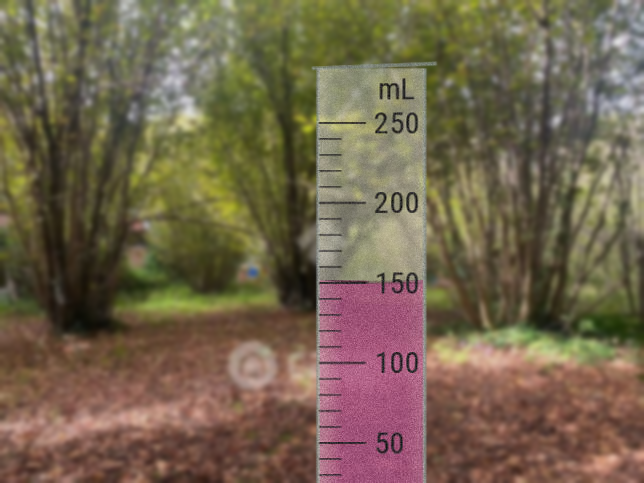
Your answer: **150** mL
